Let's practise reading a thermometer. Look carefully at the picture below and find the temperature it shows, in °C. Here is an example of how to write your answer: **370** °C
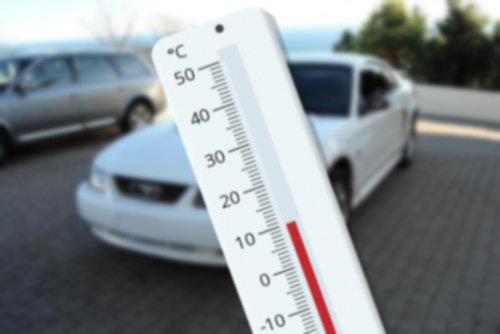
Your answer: **10** °C
